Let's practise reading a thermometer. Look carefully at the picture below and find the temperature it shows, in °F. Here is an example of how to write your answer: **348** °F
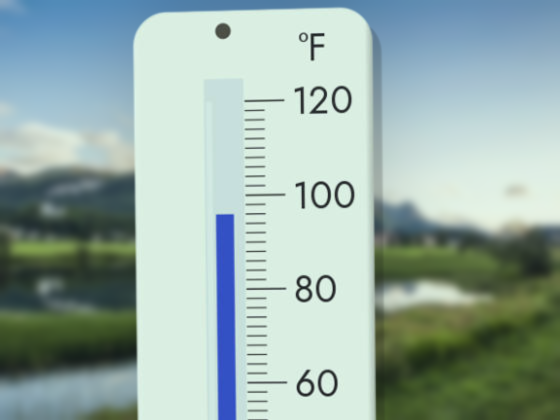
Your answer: **96** °F
